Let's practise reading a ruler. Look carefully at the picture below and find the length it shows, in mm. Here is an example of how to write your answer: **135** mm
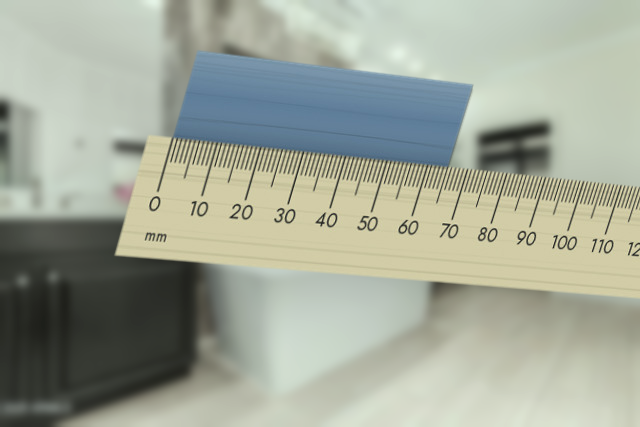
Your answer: **65** mm
